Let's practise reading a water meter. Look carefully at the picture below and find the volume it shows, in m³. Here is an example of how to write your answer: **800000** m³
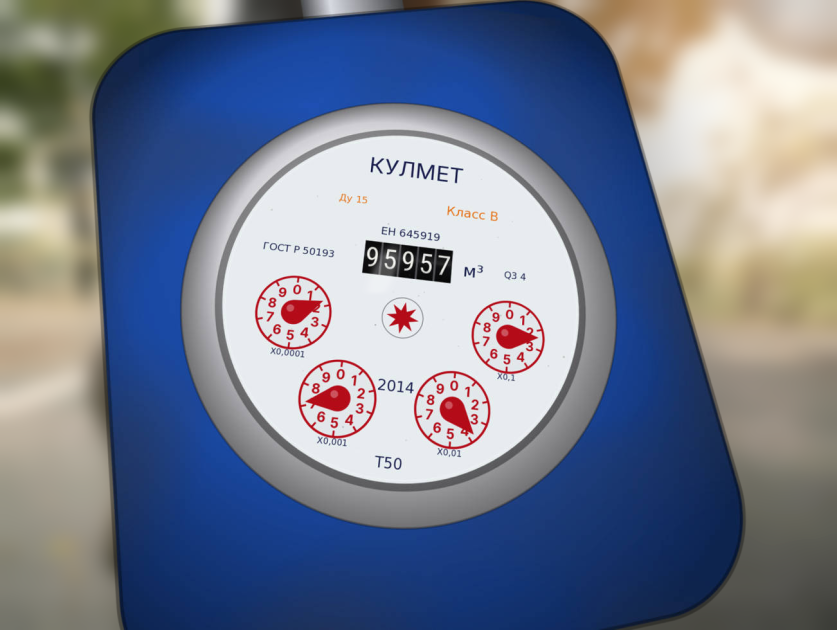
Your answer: **95957.2371** m³
